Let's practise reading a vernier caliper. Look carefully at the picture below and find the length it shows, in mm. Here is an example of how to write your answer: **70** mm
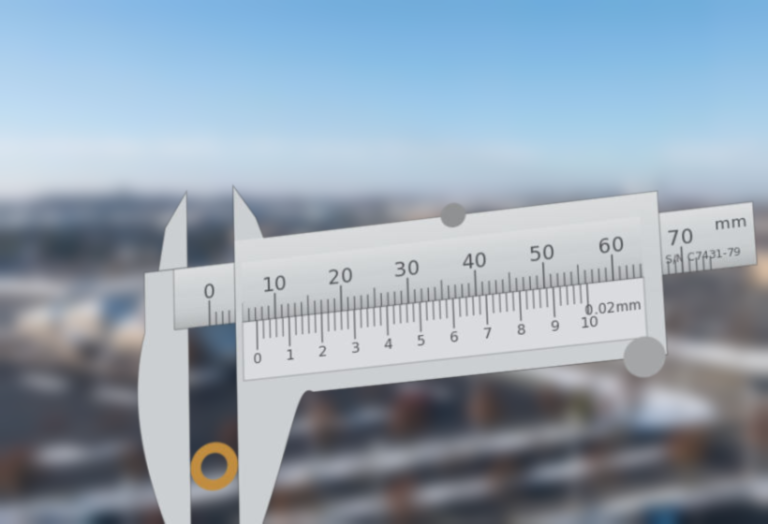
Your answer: **7.2** mm
